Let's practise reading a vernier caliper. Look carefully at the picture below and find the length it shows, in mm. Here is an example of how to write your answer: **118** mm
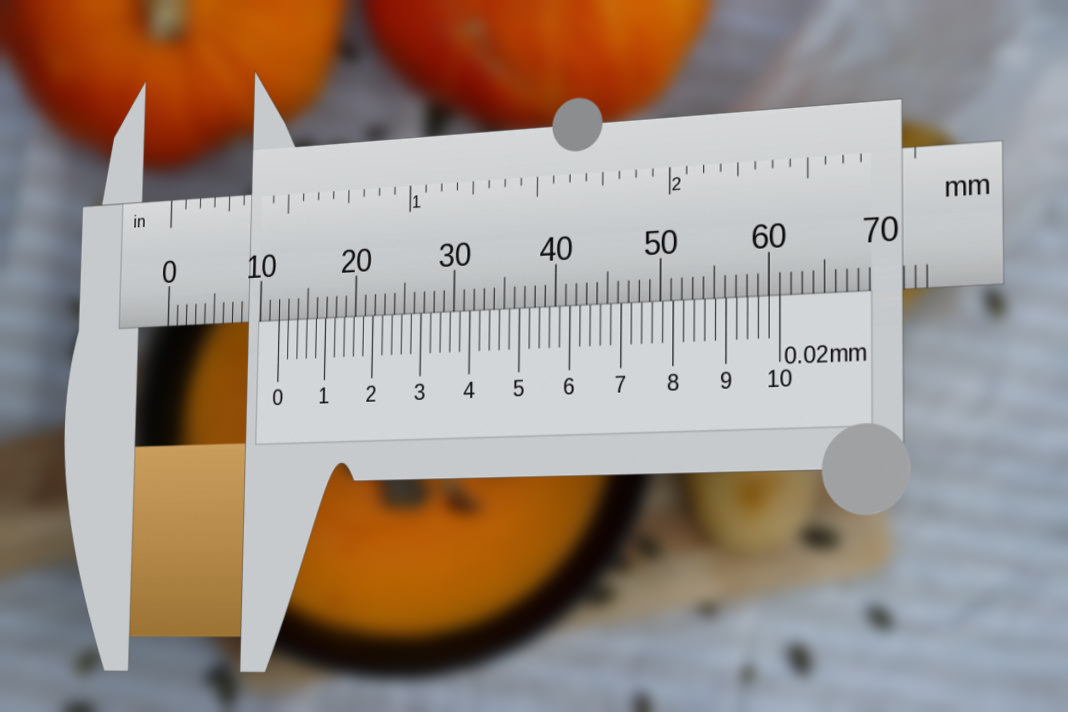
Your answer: **12.0** mm
